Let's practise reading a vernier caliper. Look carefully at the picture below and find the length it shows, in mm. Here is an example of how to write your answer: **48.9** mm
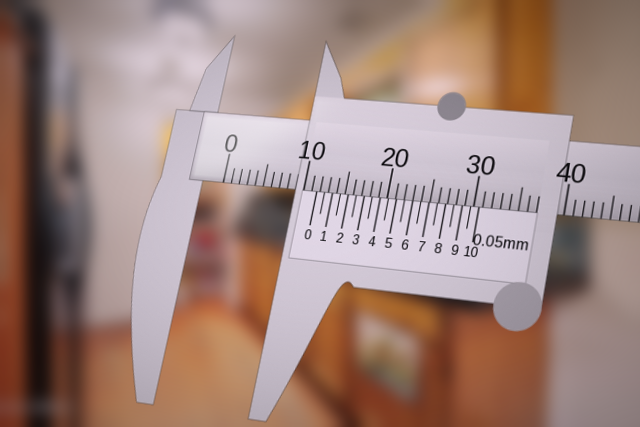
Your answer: **11.6** mm
